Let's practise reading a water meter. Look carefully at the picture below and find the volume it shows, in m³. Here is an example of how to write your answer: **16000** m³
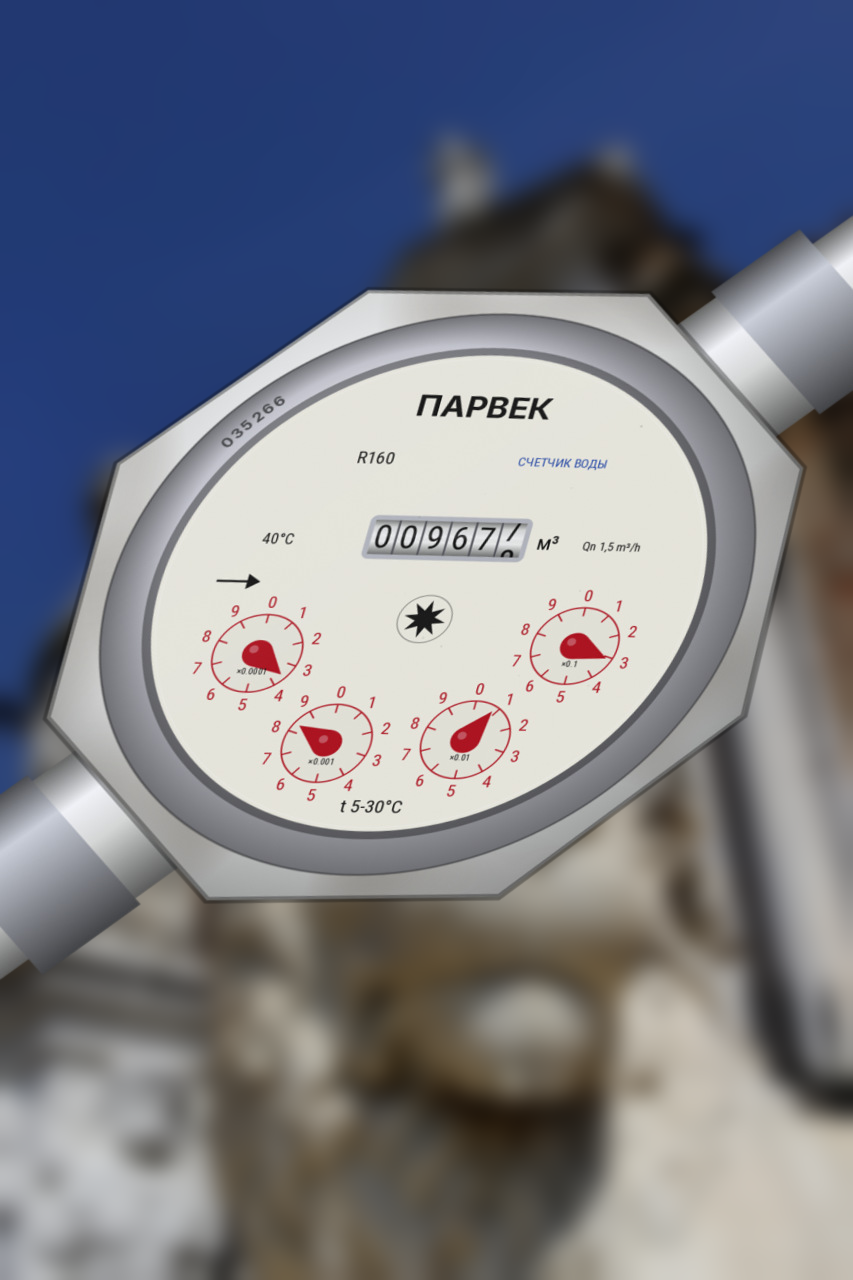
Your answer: **9677.3083** m³
